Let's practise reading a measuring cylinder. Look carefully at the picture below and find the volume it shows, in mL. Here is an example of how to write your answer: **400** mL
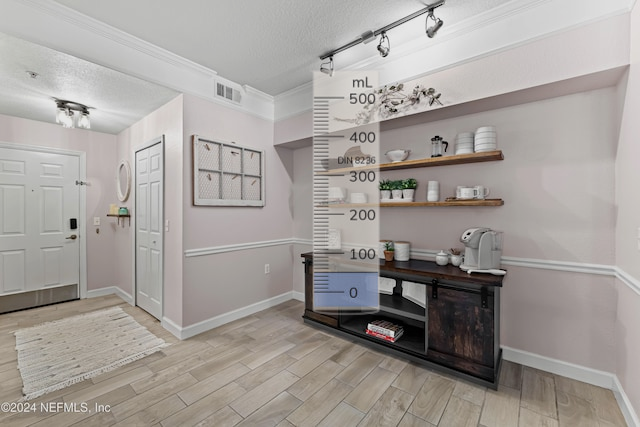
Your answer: **50** mL
